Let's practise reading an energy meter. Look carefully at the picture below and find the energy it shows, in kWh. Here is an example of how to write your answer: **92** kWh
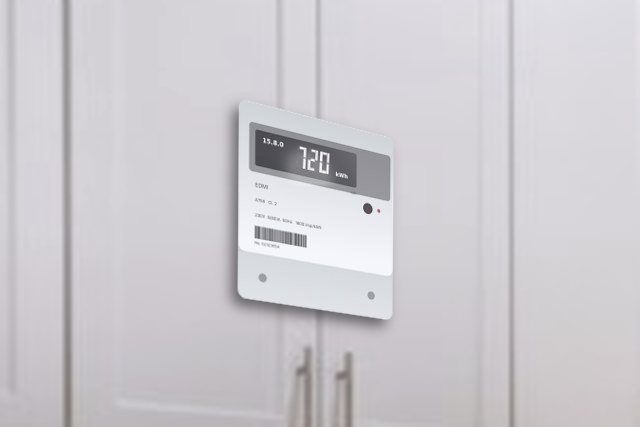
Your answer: **720** kWh
